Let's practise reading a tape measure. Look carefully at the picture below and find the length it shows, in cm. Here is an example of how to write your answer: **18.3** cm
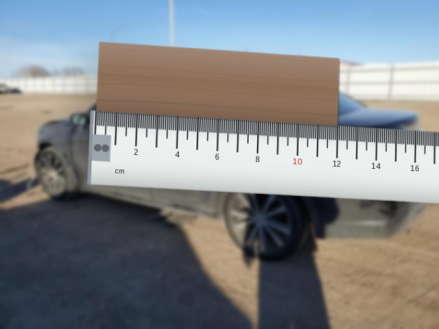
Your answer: **12** cm
